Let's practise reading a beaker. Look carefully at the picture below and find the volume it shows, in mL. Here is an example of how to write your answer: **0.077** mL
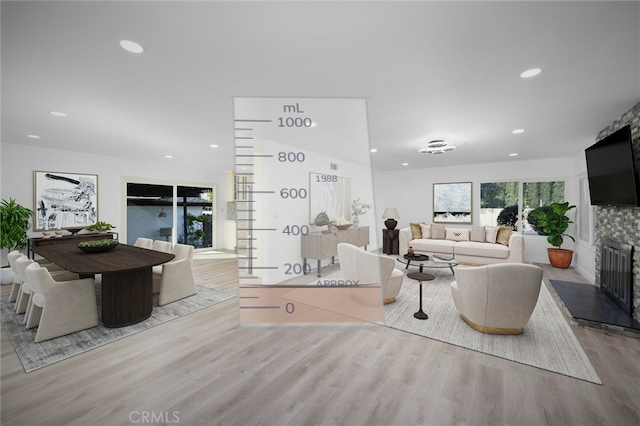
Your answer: **100** mL
